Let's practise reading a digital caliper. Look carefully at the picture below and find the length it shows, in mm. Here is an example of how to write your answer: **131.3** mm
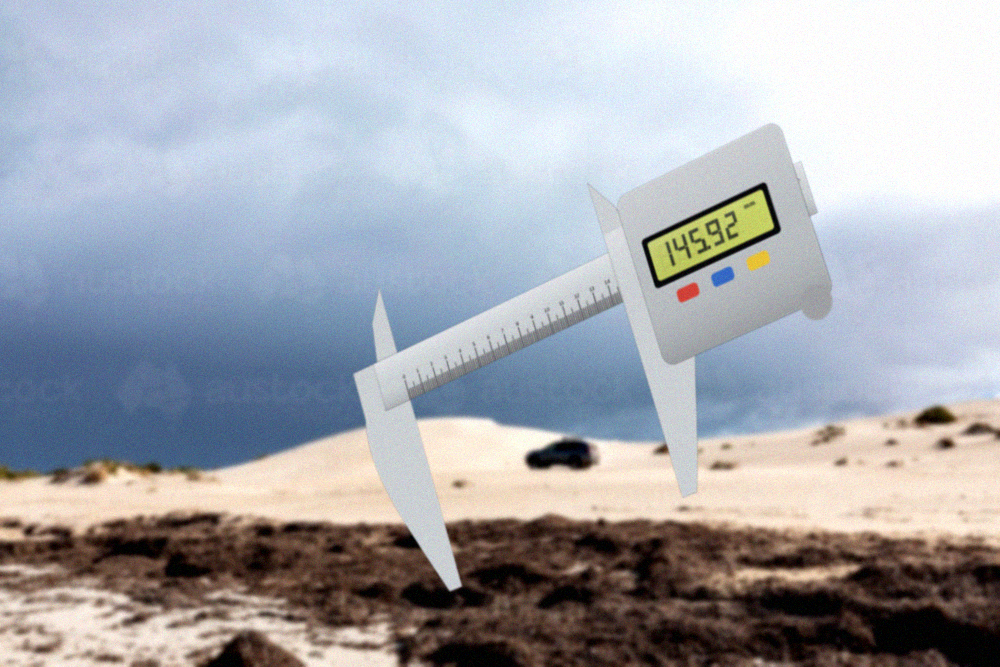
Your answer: **145.92** mm
